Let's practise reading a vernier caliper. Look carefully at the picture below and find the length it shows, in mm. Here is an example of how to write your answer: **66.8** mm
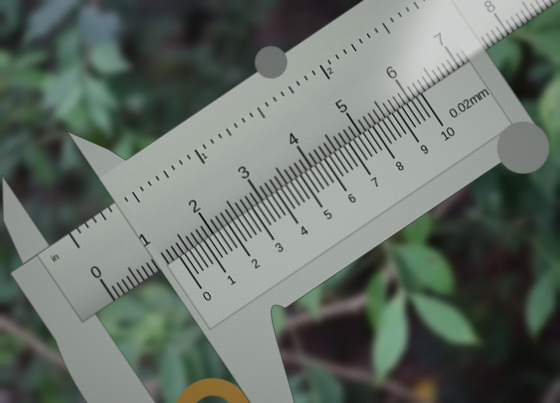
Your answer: **13.2** mm
